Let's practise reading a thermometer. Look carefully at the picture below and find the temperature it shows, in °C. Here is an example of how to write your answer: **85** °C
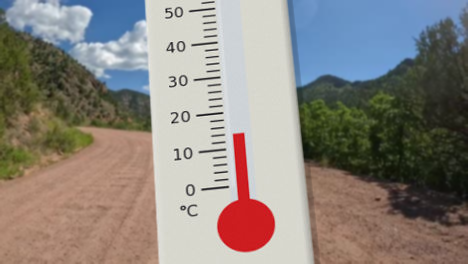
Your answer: **14** °C
